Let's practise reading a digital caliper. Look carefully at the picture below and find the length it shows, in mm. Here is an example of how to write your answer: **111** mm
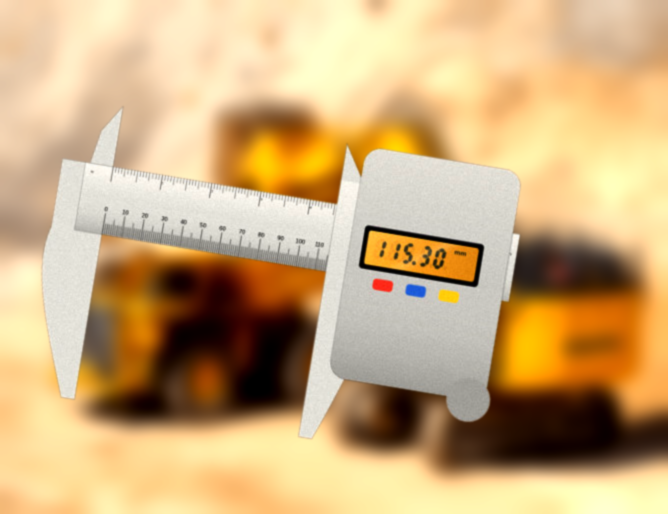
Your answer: **115.30** mm
